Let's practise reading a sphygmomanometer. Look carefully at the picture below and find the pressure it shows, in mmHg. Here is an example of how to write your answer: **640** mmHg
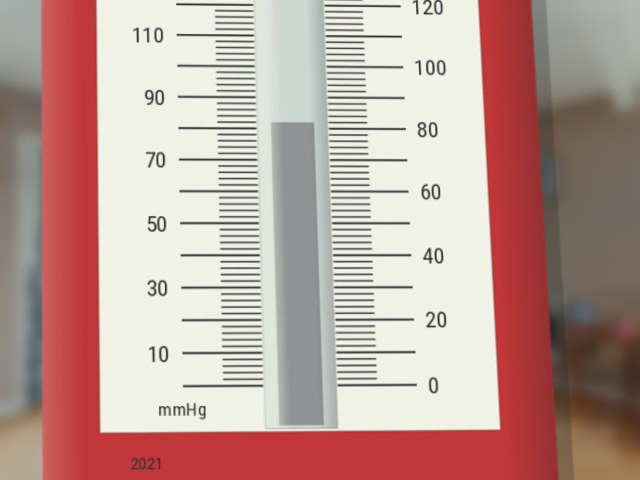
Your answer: **82** mmHg
